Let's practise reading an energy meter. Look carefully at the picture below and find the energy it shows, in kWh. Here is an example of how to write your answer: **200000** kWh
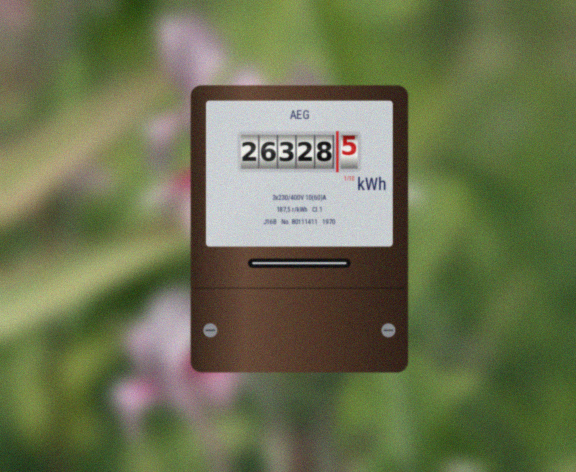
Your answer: **26328.5** kWh
